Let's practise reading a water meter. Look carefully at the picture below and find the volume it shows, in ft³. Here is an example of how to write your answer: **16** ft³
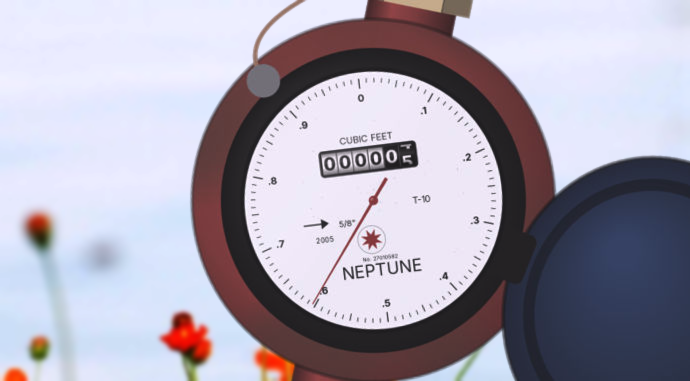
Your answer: **4.60** ft³
